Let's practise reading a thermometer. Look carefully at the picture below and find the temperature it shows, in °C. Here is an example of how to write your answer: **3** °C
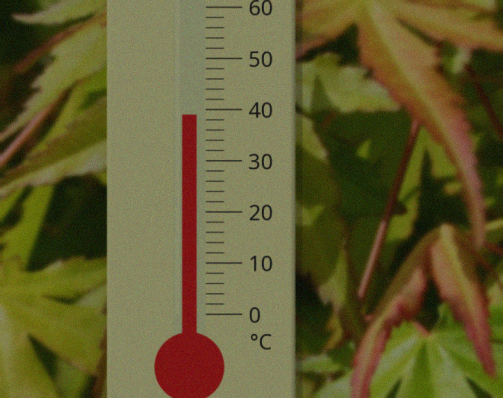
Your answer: **39** °C
